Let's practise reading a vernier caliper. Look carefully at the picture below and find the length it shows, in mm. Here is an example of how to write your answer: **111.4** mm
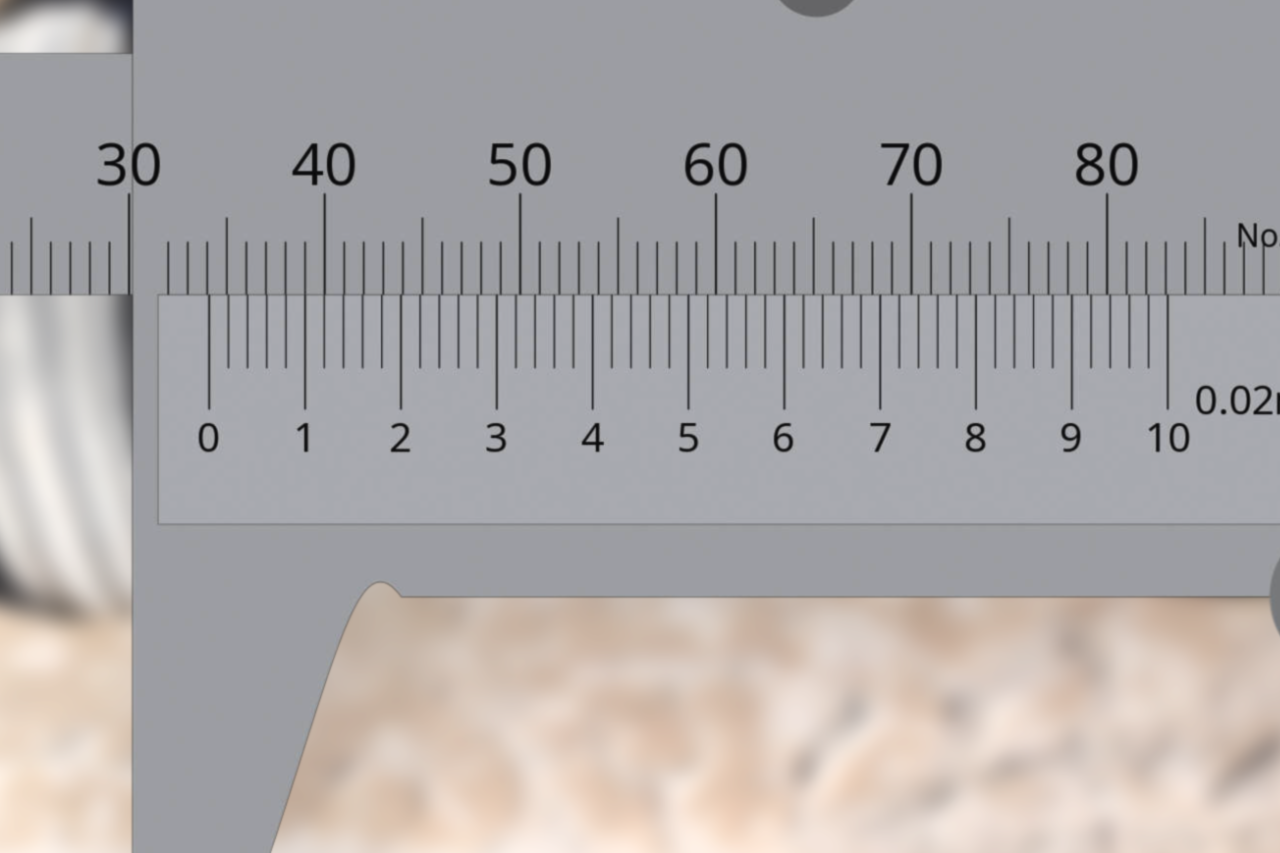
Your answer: **34.1** mm
